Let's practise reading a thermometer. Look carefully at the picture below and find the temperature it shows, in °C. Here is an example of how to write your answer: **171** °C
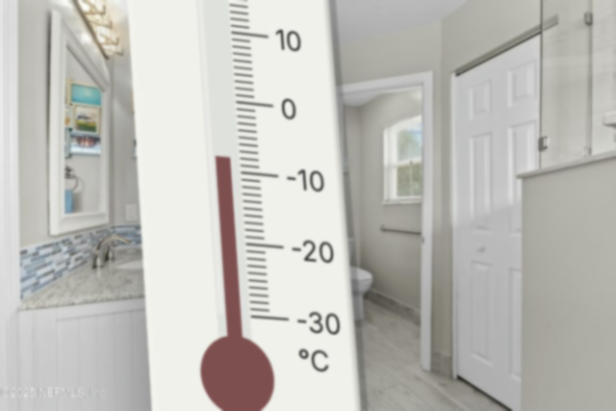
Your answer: **-8** °C
